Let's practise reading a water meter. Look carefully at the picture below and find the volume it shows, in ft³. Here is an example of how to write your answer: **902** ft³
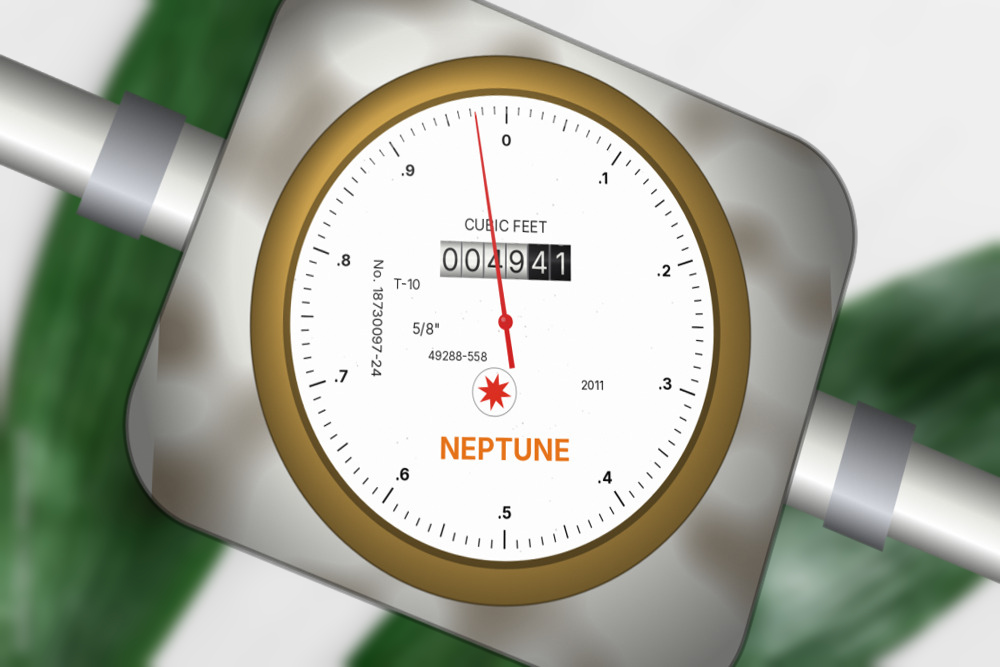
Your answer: **4940.97** ft³
